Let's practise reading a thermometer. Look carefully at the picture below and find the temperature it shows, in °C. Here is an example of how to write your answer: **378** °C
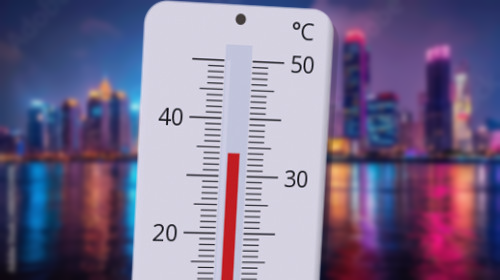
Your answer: **34** °C
